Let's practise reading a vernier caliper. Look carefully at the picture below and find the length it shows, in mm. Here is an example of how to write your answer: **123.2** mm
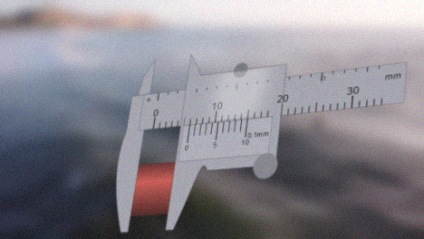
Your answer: **6.0** mm
